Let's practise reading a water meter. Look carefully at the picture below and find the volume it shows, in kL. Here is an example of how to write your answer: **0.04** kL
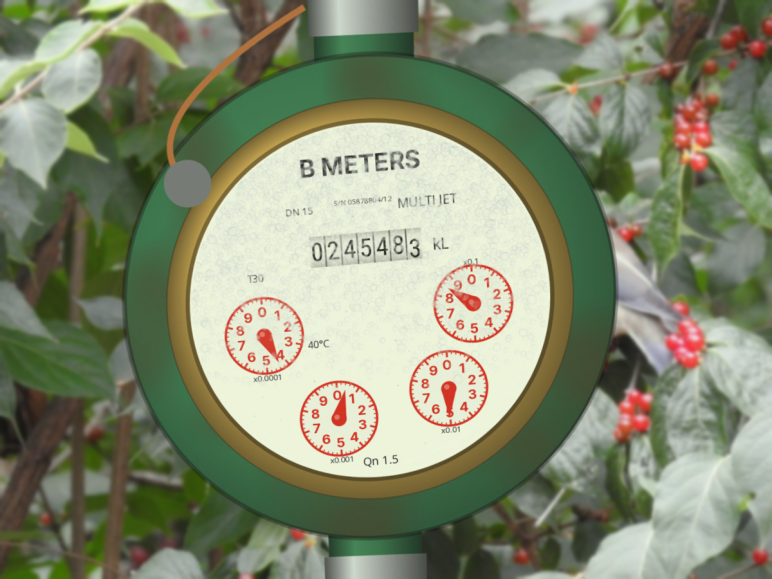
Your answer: **245482.8504** kL
